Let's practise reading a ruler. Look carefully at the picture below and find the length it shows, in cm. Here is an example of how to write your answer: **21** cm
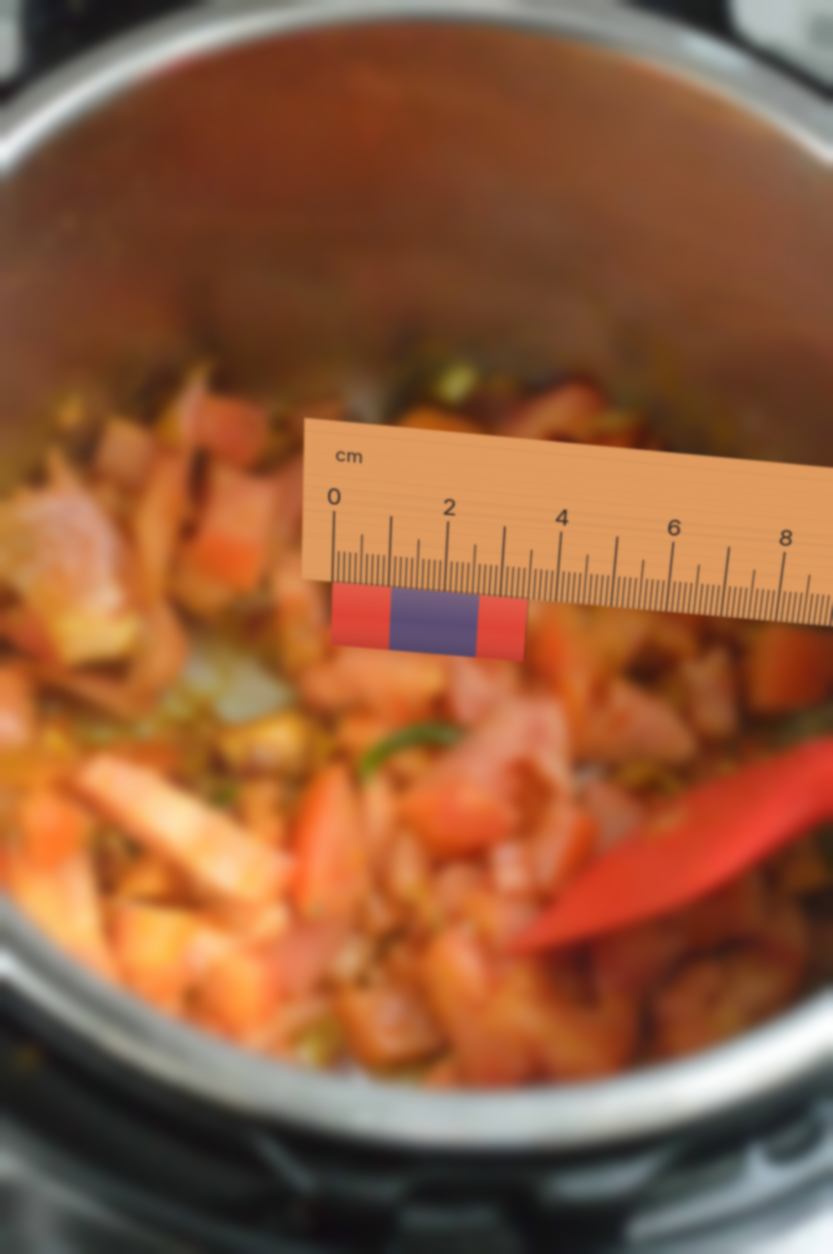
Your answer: **3.5** cm
